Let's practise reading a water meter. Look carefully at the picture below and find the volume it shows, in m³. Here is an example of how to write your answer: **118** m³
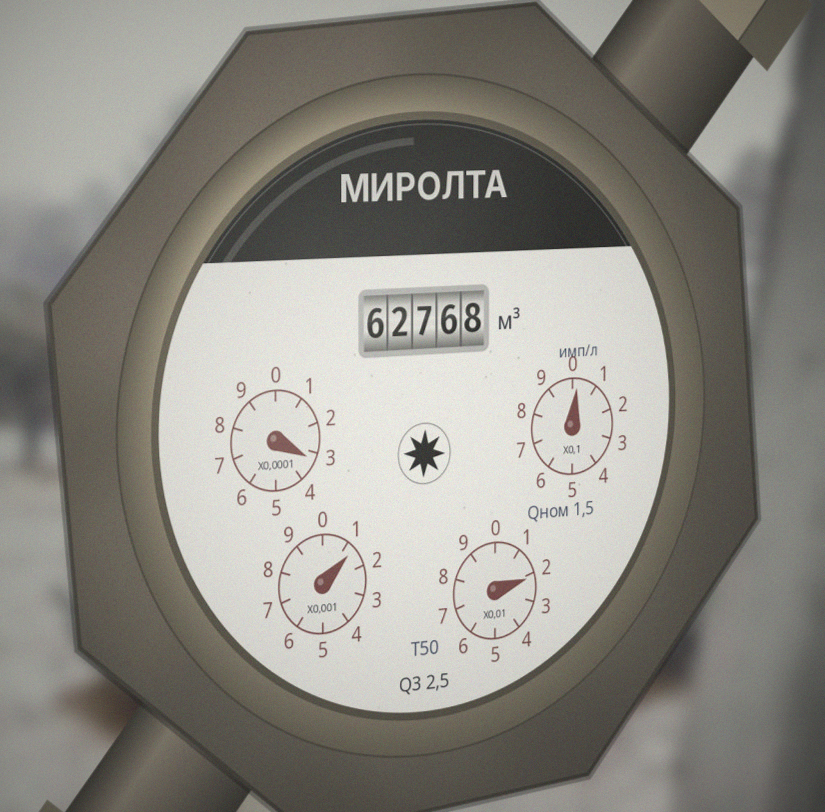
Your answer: **62768.0213** m³
